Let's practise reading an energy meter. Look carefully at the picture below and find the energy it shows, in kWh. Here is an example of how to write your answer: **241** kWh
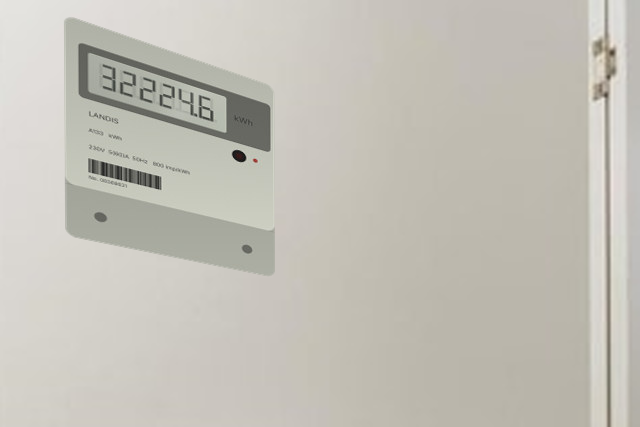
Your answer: **32224.6** kWh
